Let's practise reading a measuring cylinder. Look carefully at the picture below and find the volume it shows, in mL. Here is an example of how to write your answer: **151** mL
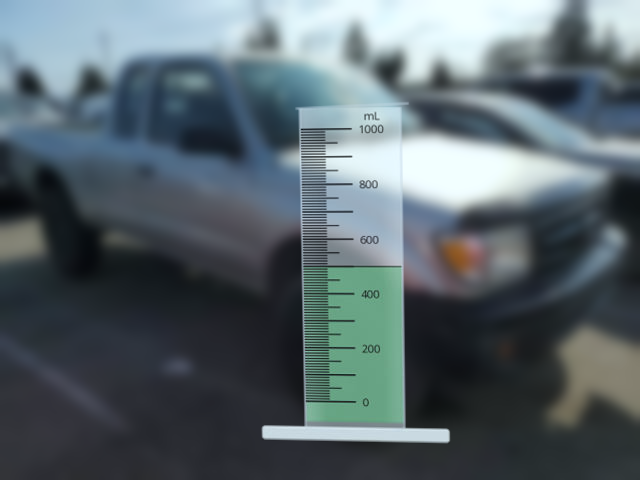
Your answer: **500** mL
